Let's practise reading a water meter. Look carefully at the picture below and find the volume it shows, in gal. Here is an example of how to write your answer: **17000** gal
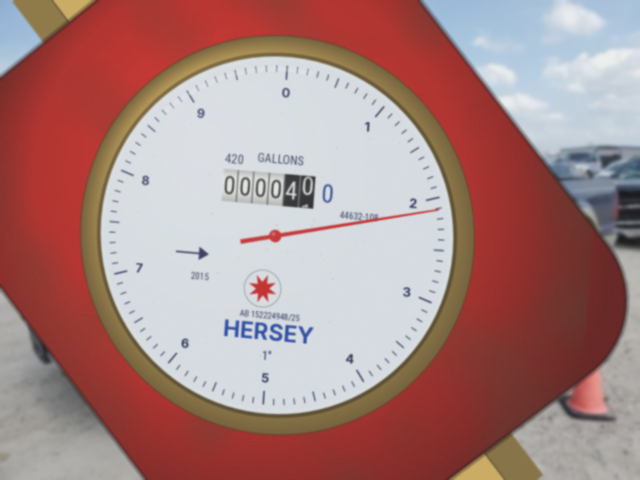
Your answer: **402.1** gal
